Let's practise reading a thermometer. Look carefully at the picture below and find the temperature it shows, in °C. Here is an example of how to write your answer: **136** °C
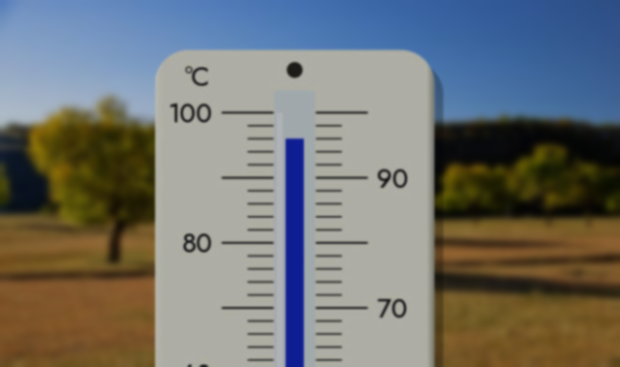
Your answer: **96** °C
